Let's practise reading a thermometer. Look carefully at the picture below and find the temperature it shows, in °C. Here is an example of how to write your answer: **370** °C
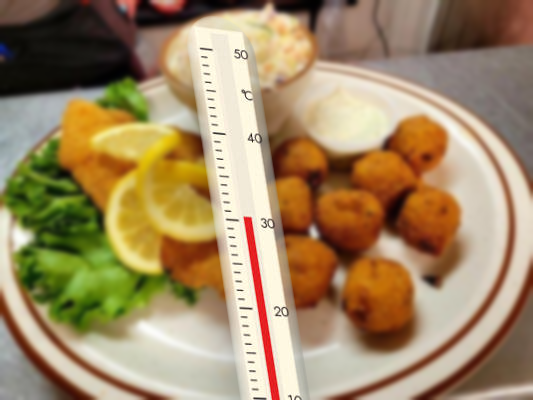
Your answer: **30.5** °C
